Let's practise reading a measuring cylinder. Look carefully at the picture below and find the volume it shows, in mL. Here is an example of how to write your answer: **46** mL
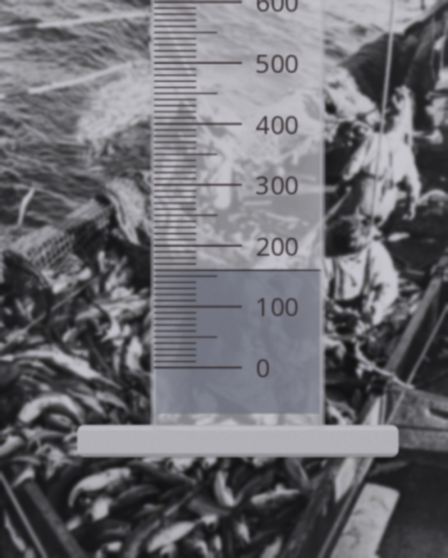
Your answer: **160** mL
